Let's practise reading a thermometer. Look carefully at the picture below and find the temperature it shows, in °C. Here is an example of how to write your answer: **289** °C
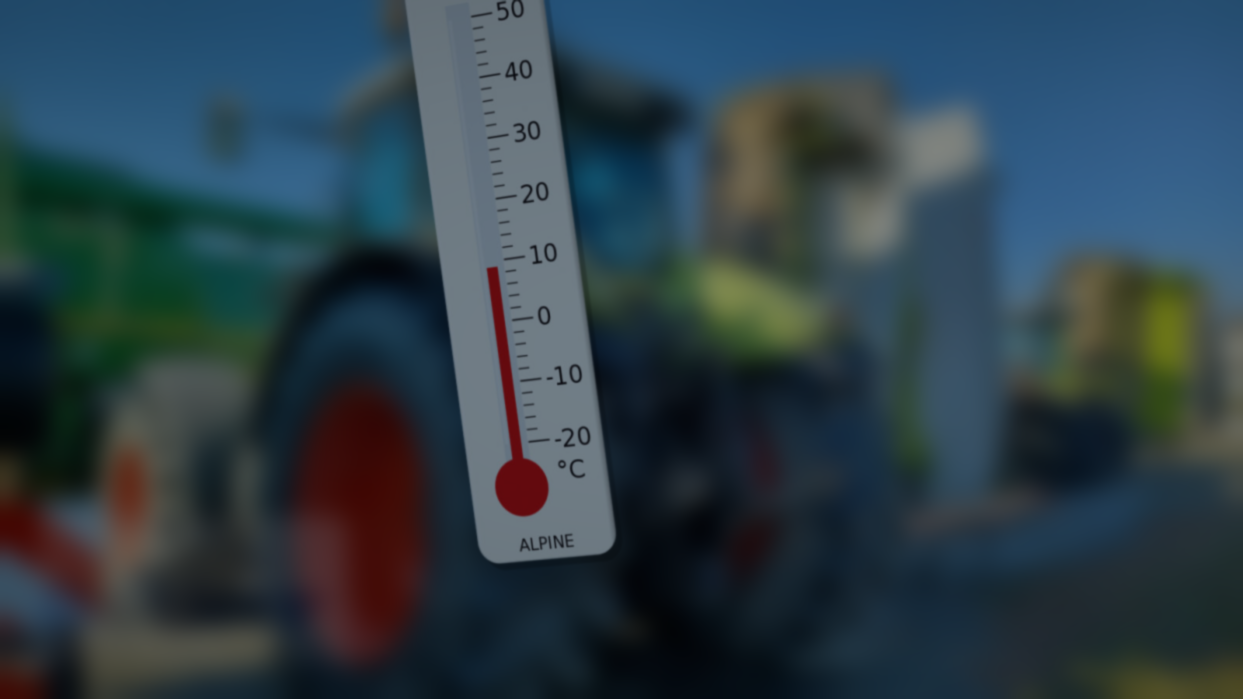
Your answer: **9** °C
